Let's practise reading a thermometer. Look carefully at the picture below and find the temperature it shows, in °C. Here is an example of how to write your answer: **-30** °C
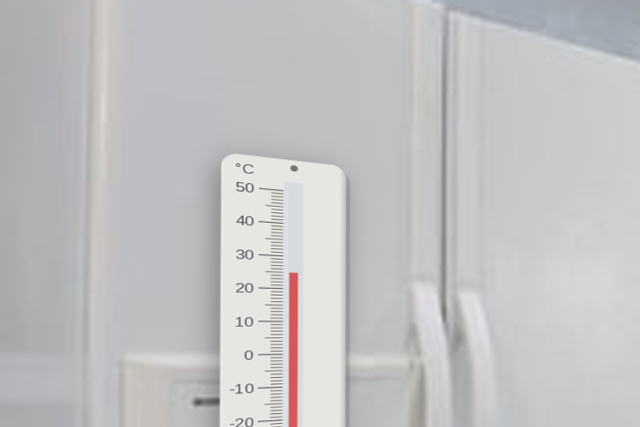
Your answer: **25** °C
